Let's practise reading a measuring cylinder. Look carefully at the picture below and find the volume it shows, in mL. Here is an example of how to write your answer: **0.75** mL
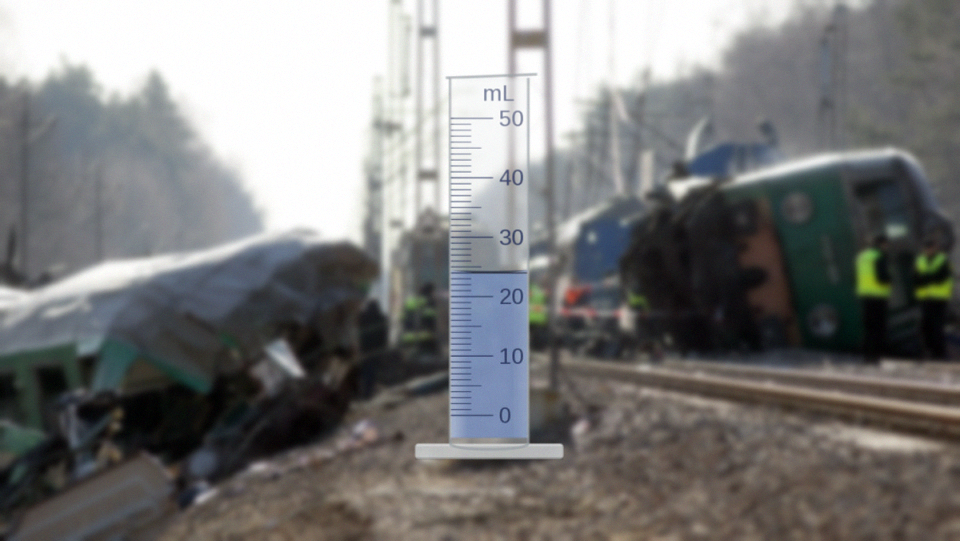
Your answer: **24** mL
